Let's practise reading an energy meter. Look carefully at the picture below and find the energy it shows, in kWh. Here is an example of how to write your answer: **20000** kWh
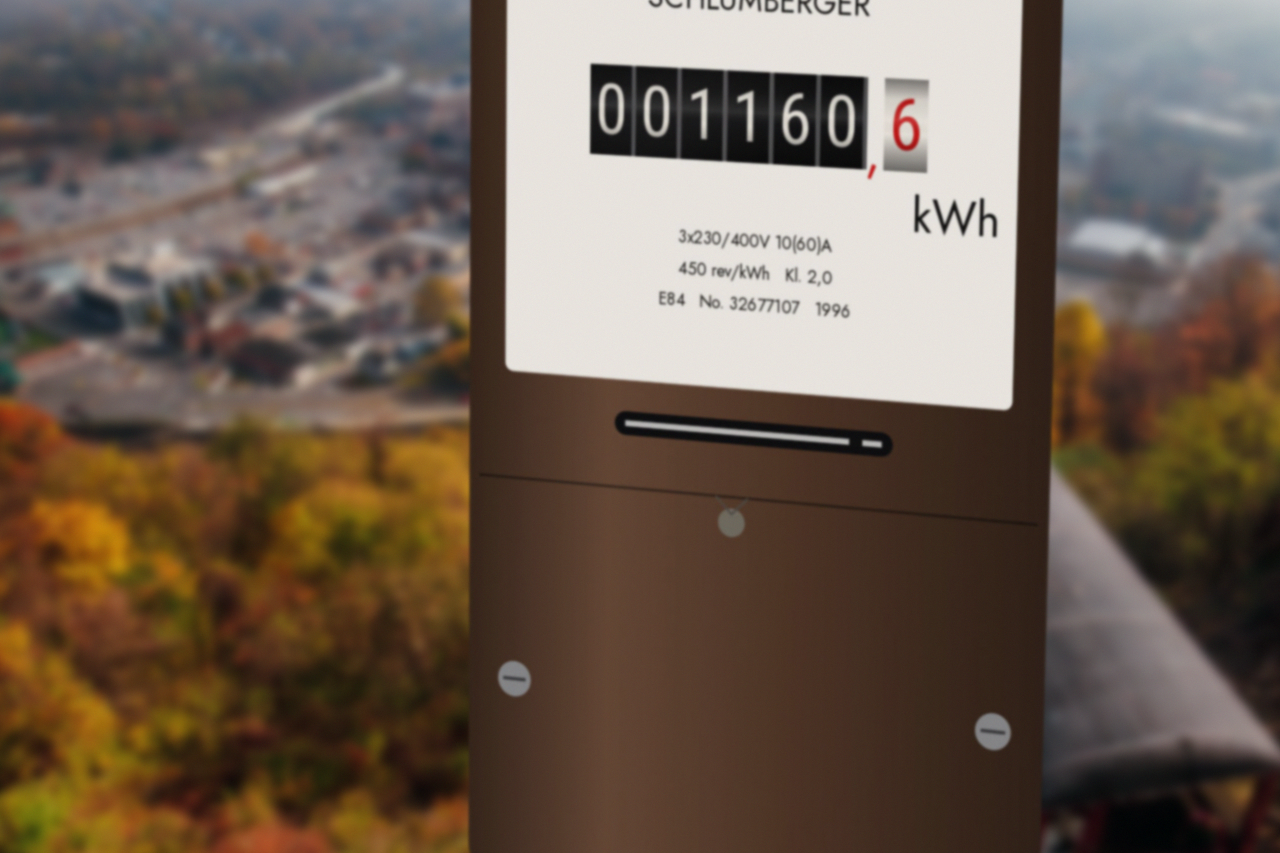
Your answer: **1160.6** kWh
